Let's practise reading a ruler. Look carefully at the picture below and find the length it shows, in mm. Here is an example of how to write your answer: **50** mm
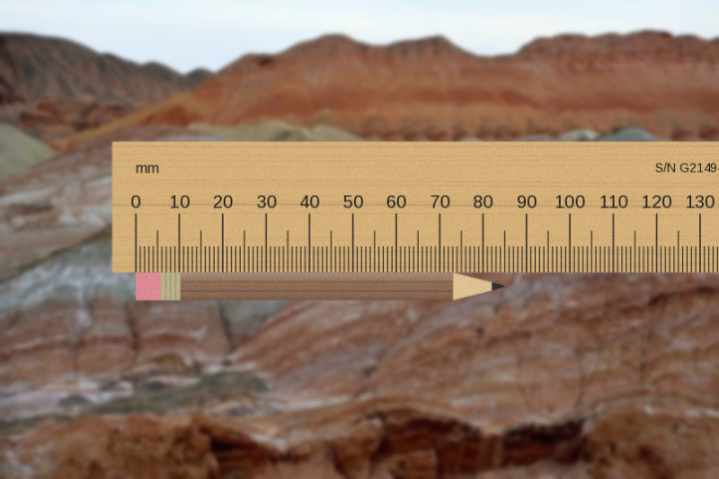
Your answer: **85** mm
